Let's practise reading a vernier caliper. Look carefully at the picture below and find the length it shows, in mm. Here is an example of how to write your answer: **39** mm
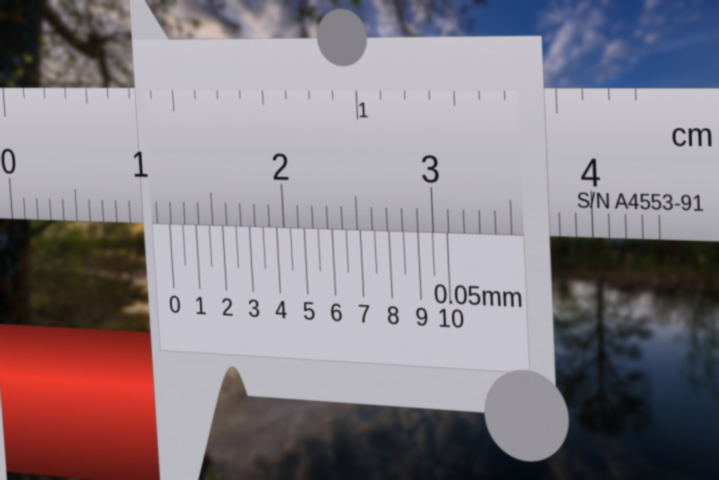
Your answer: **11.9** mm
